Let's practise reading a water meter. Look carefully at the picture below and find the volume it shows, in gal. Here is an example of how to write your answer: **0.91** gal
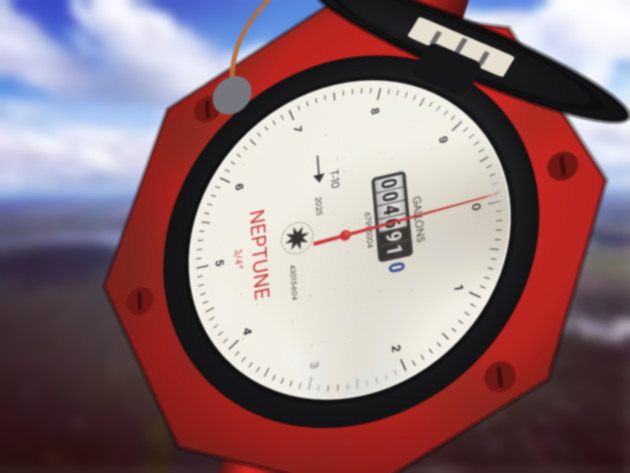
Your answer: **46909.9** gal
